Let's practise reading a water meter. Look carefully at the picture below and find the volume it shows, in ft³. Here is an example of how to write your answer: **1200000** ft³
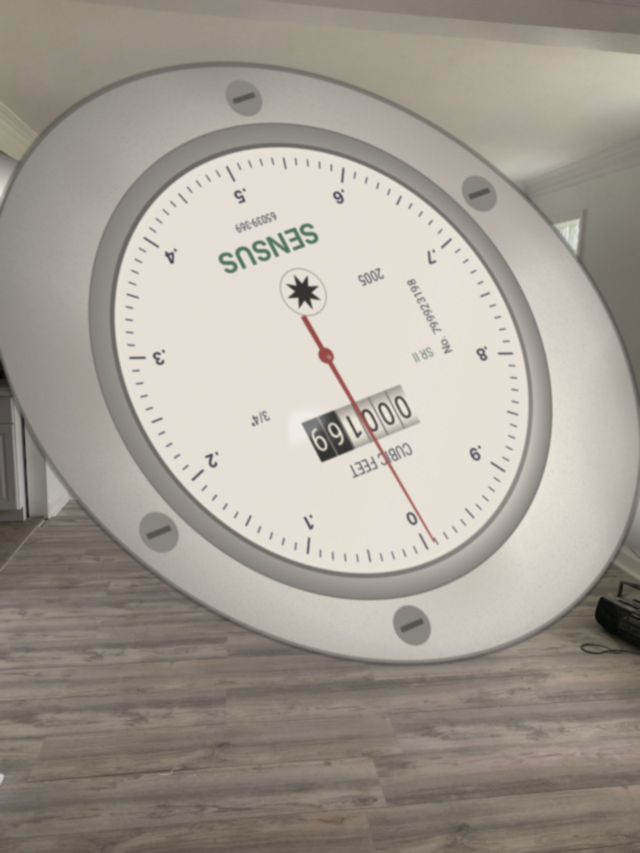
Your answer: **168.99** ft³
